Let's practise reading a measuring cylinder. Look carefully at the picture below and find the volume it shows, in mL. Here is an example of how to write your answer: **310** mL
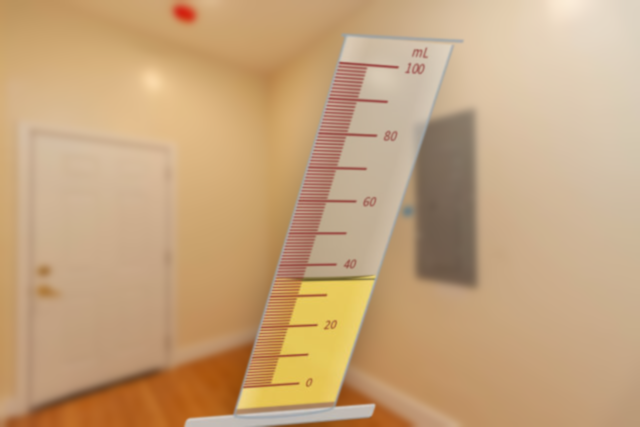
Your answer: **35** mL
